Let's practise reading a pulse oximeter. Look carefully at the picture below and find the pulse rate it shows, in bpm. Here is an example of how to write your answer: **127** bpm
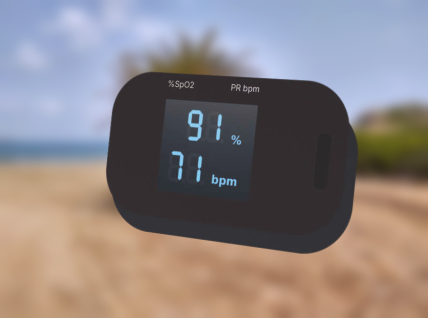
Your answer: **71** bpm
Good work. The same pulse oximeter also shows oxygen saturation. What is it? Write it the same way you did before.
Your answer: **91** %
